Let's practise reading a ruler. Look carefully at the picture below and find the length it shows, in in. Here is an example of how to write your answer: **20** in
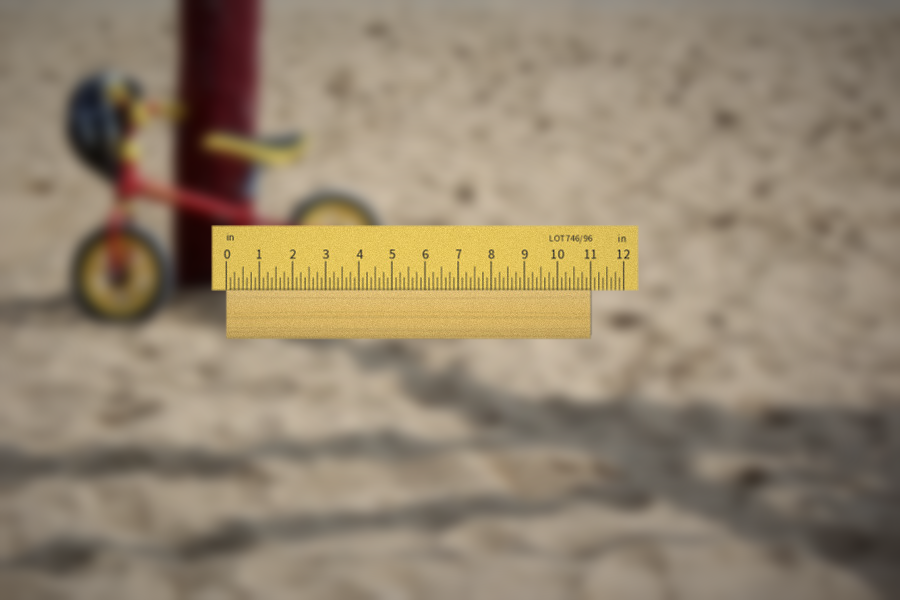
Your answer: **11** in
